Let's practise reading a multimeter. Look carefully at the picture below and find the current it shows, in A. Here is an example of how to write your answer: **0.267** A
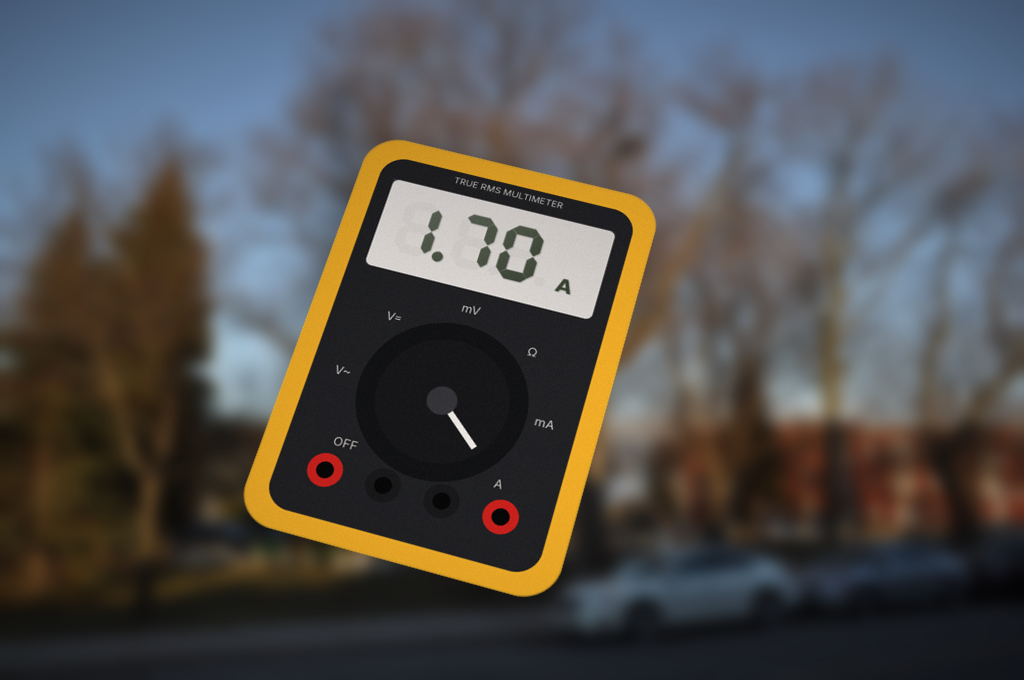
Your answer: **1.70** A
